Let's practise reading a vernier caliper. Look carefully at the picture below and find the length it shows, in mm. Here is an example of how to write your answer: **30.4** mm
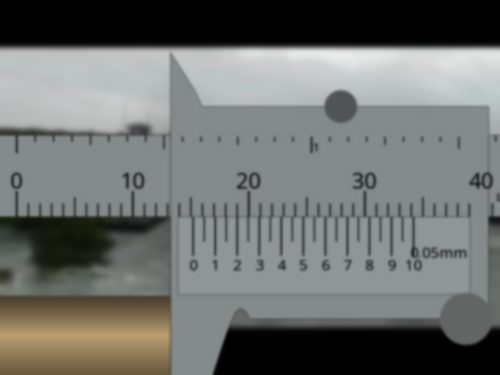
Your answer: **15.2** mm
